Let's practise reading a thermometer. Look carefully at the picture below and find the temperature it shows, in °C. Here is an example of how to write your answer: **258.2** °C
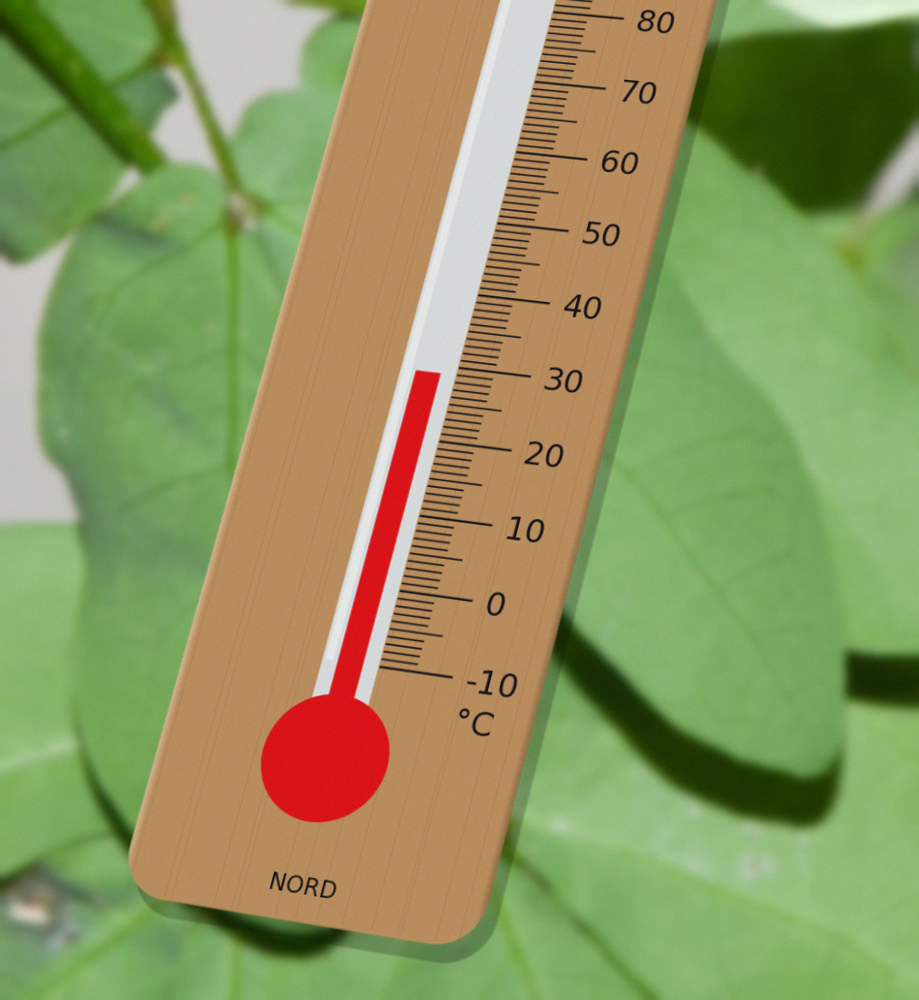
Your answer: **29** °C
